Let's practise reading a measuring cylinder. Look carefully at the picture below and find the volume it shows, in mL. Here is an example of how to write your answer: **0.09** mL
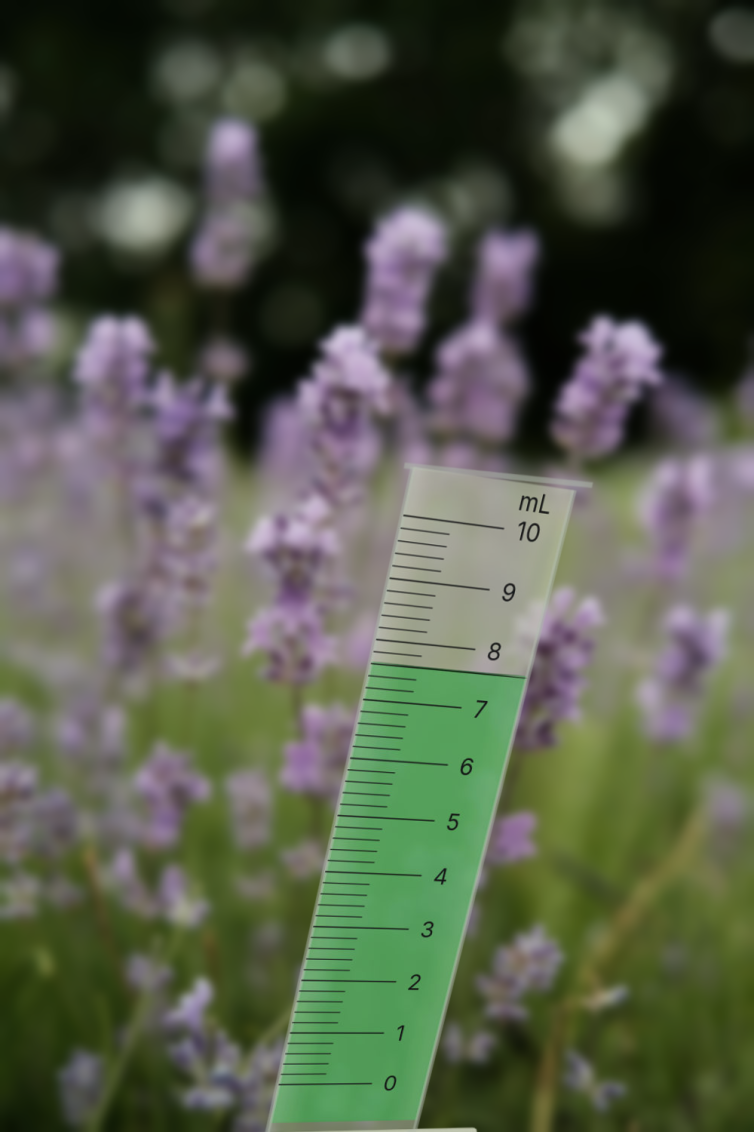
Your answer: **7.6** mL
